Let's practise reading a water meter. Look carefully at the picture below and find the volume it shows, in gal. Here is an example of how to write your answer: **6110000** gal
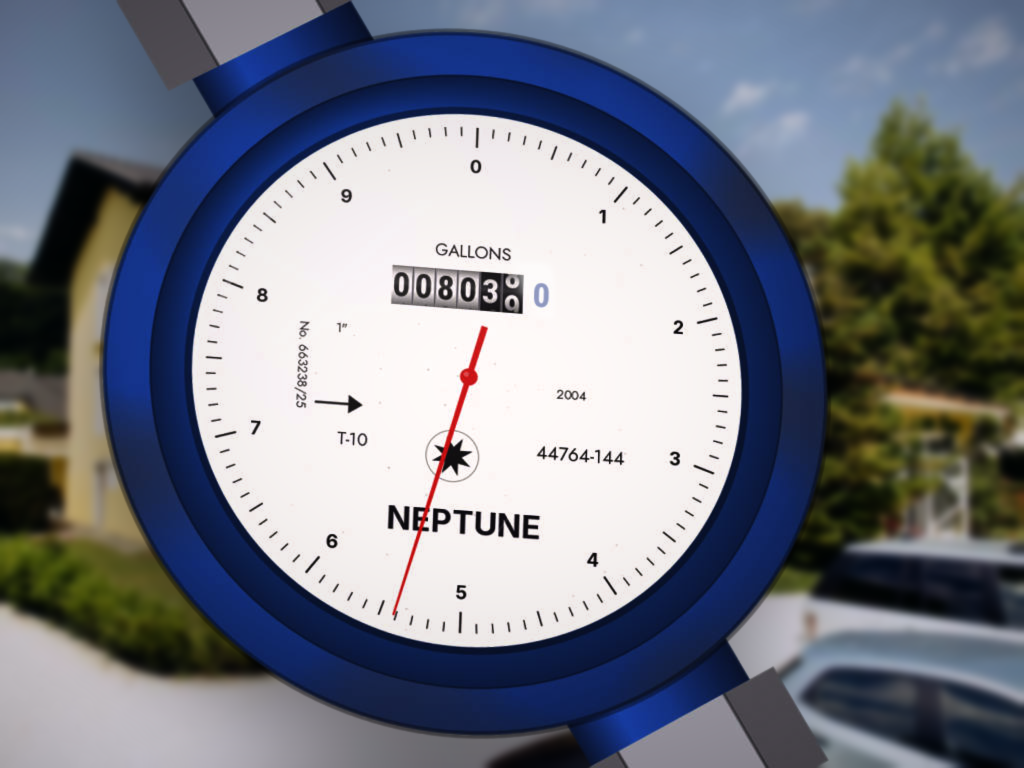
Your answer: **80385.4** gal
